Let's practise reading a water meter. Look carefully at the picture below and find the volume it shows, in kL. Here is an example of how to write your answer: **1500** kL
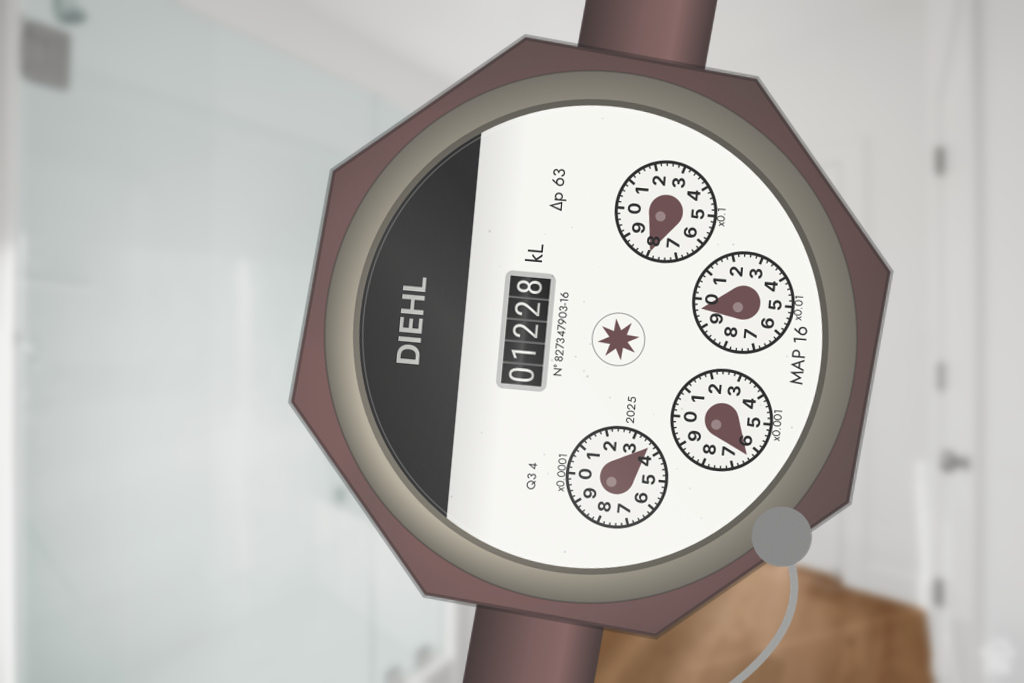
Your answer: **1228.7963** kL
